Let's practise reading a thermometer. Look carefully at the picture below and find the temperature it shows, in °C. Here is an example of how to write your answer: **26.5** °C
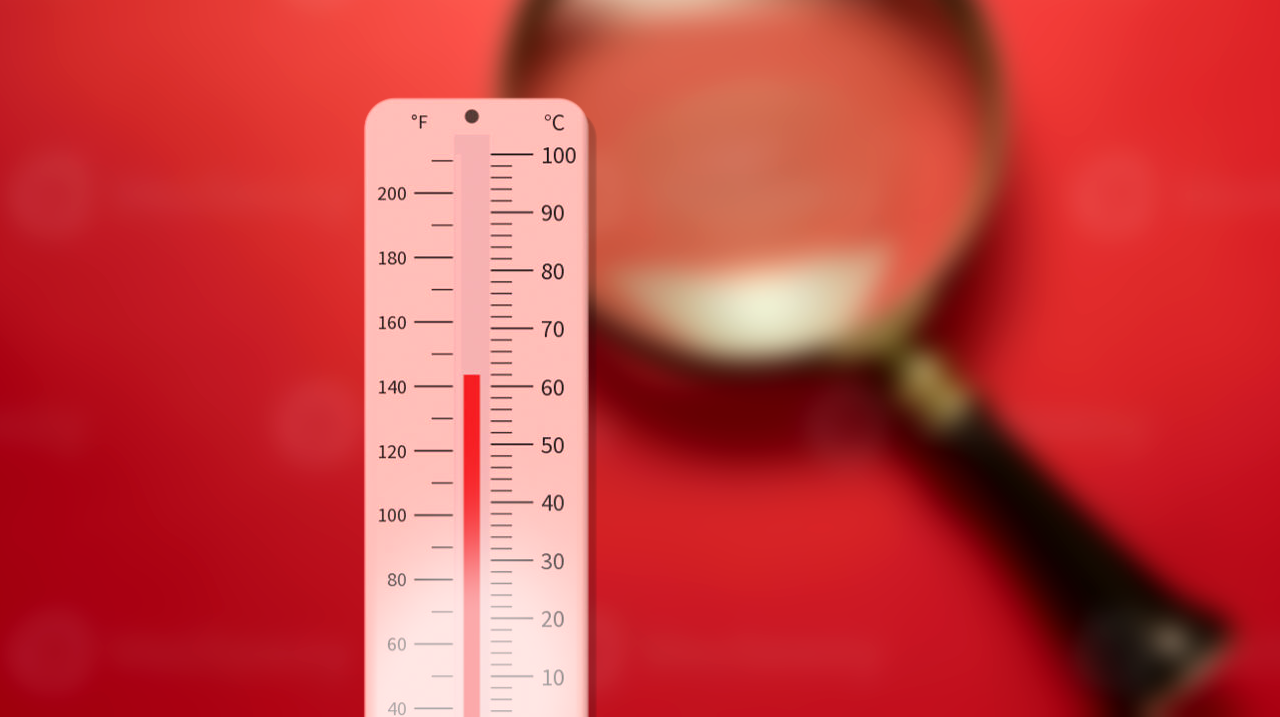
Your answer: **62** °C
